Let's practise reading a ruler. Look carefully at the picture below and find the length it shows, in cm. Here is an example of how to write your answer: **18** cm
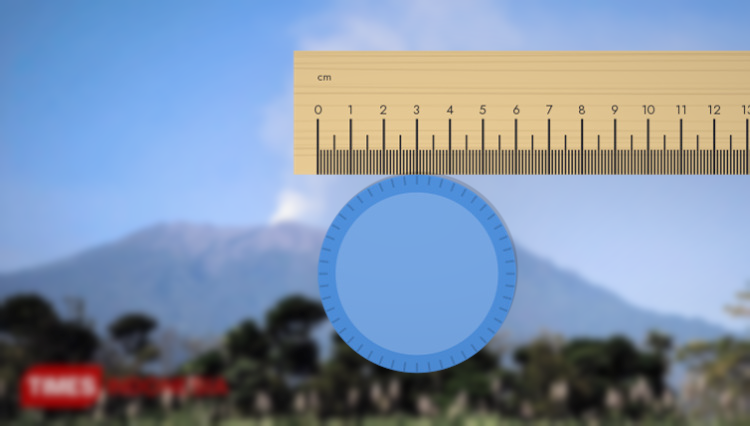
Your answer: **6** cm
